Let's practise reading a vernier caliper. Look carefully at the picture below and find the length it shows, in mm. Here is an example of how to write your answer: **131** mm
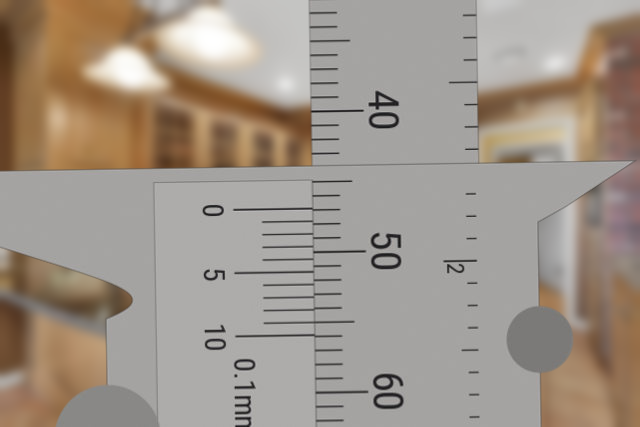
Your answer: **46.9** mm
